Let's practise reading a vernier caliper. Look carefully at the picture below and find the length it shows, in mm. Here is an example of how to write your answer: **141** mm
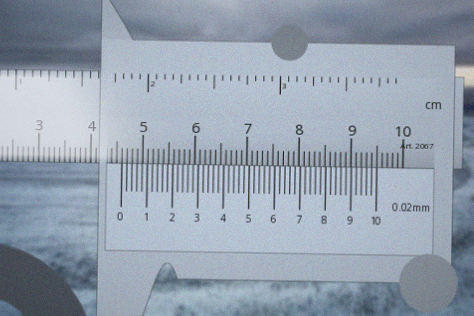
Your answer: **46.0** mm
